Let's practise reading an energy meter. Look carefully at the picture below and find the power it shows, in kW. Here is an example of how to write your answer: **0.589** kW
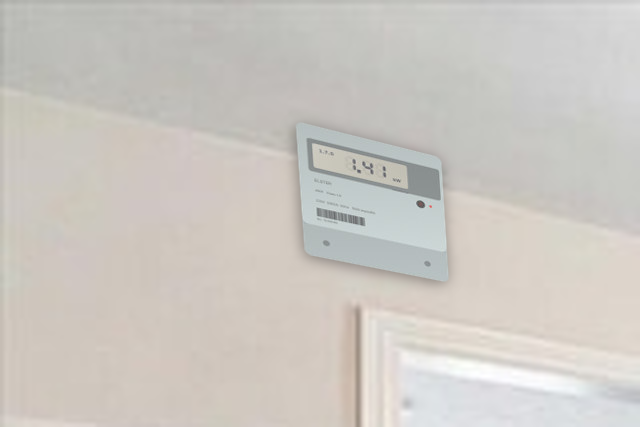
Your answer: **1.41** kW
